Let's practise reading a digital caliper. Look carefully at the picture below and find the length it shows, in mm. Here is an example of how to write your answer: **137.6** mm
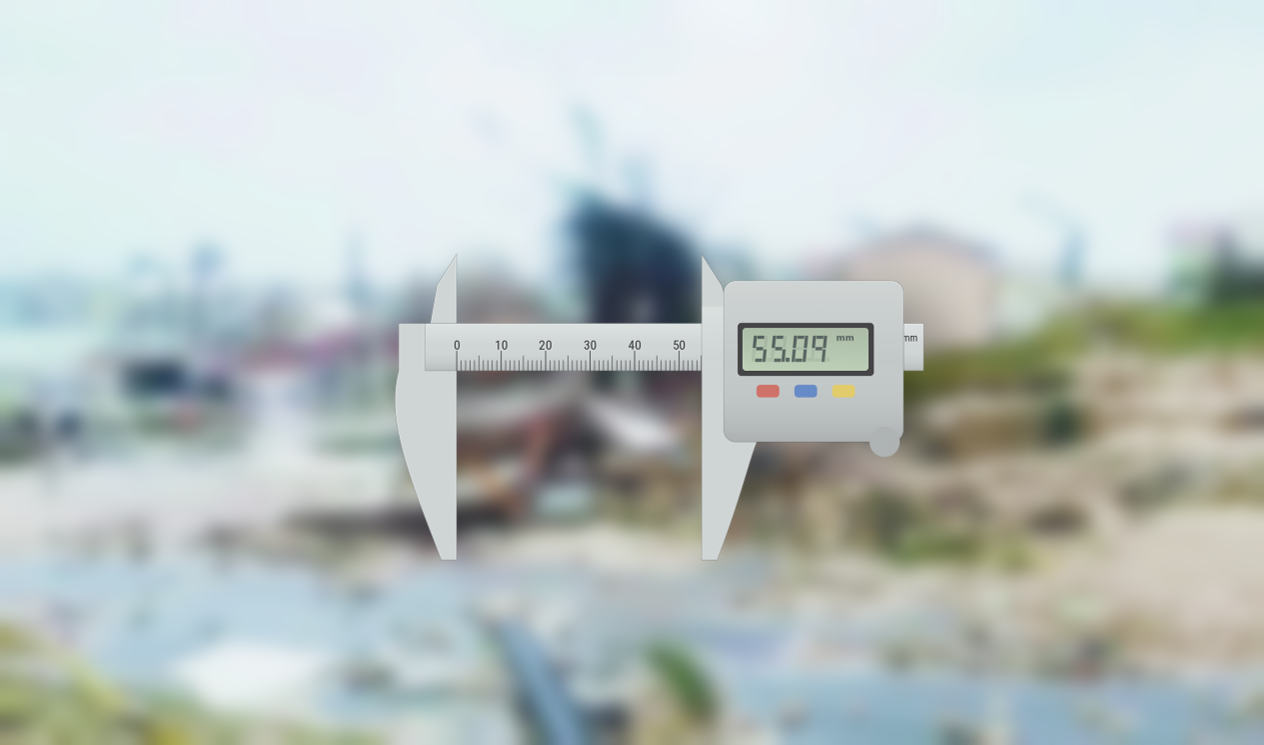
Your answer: **55.09** mm
